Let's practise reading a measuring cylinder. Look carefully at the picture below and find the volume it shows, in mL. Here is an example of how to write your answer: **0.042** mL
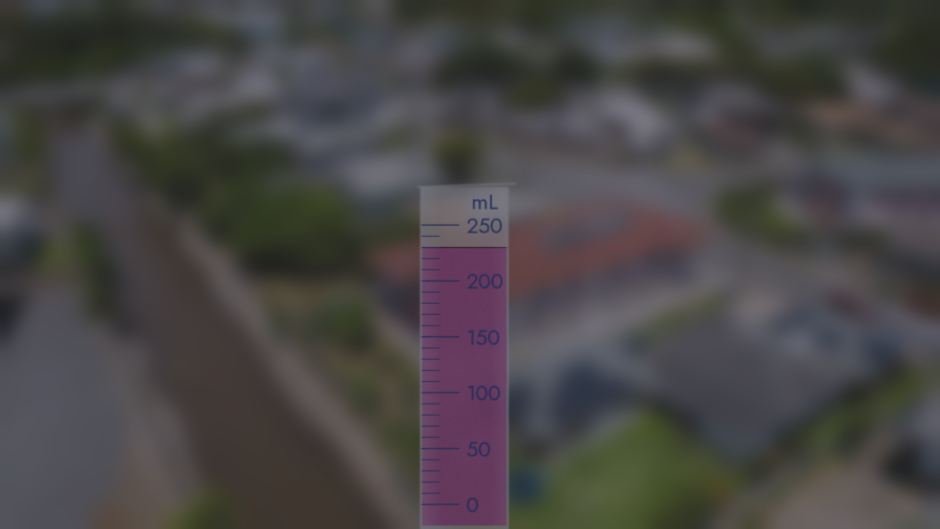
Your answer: **230** mL
